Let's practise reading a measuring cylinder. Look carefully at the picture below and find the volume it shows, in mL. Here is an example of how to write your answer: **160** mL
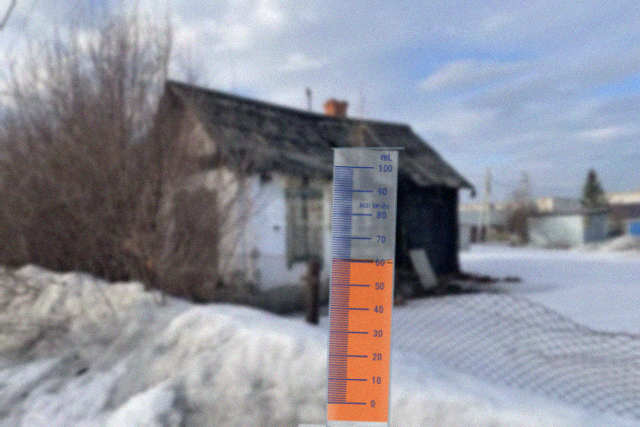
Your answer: **60** mL
